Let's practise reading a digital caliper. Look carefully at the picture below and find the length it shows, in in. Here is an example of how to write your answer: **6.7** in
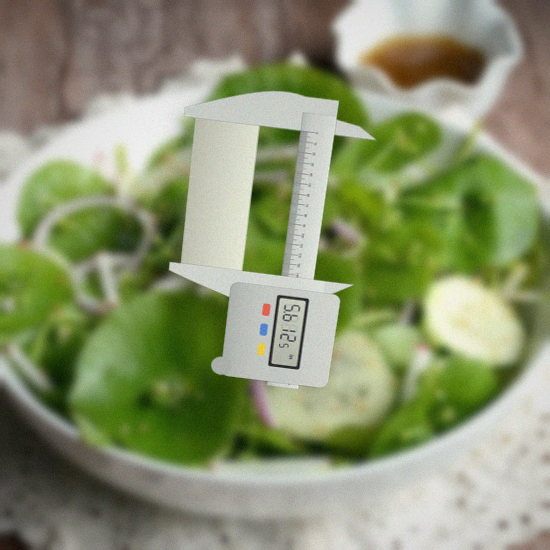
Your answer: **5.6125** in
